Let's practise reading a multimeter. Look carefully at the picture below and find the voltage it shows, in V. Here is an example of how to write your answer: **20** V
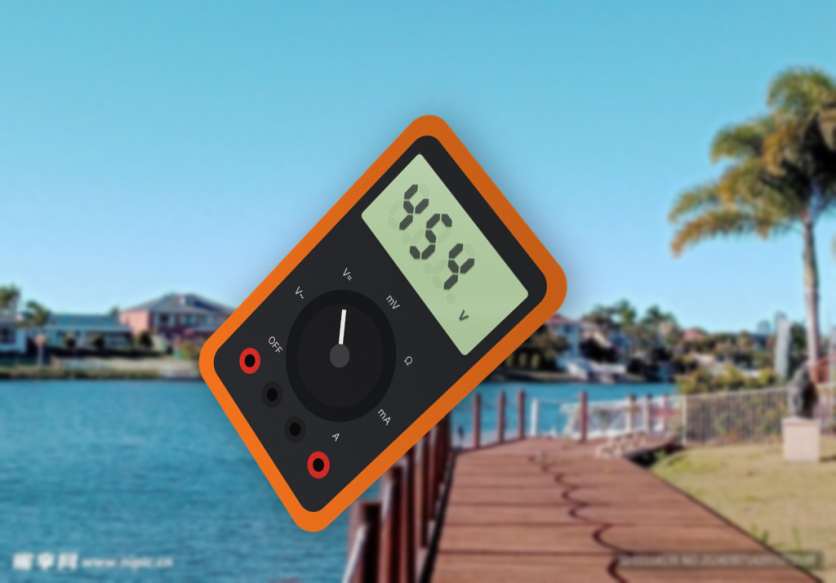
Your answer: **454** V
